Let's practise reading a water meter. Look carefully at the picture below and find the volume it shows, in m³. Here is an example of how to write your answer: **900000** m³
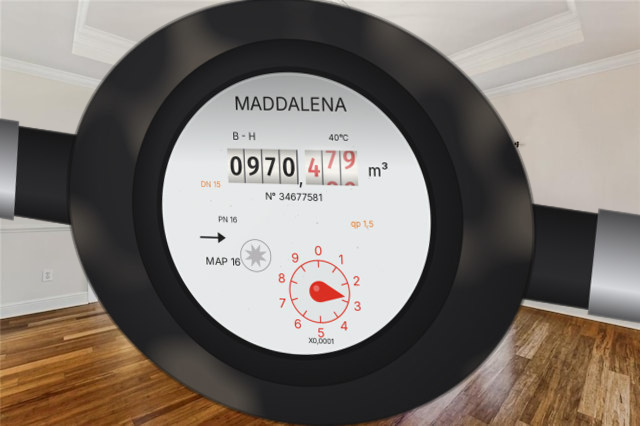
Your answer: **970.4792** m³
